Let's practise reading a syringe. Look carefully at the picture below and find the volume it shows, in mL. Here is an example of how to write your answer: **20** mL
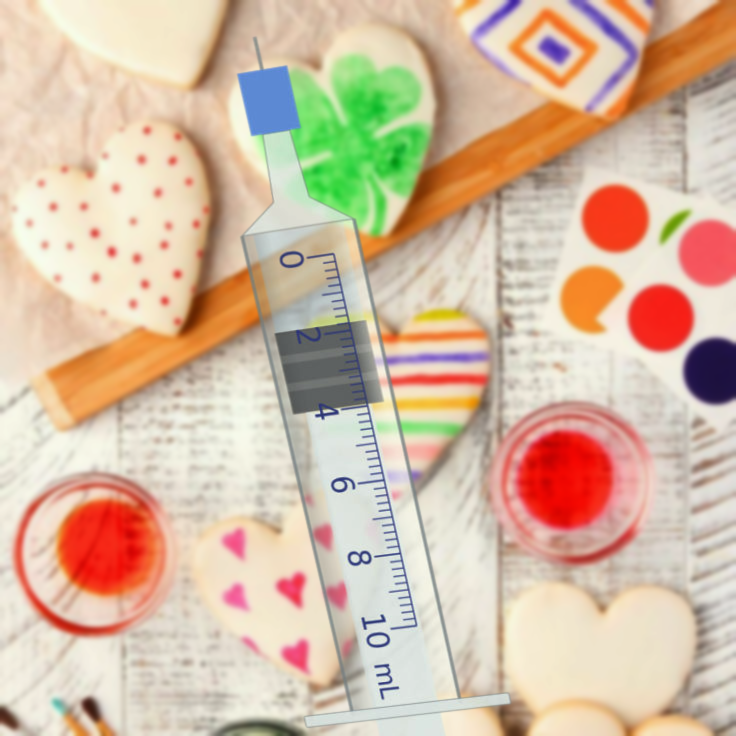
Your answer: **1.8** mL
